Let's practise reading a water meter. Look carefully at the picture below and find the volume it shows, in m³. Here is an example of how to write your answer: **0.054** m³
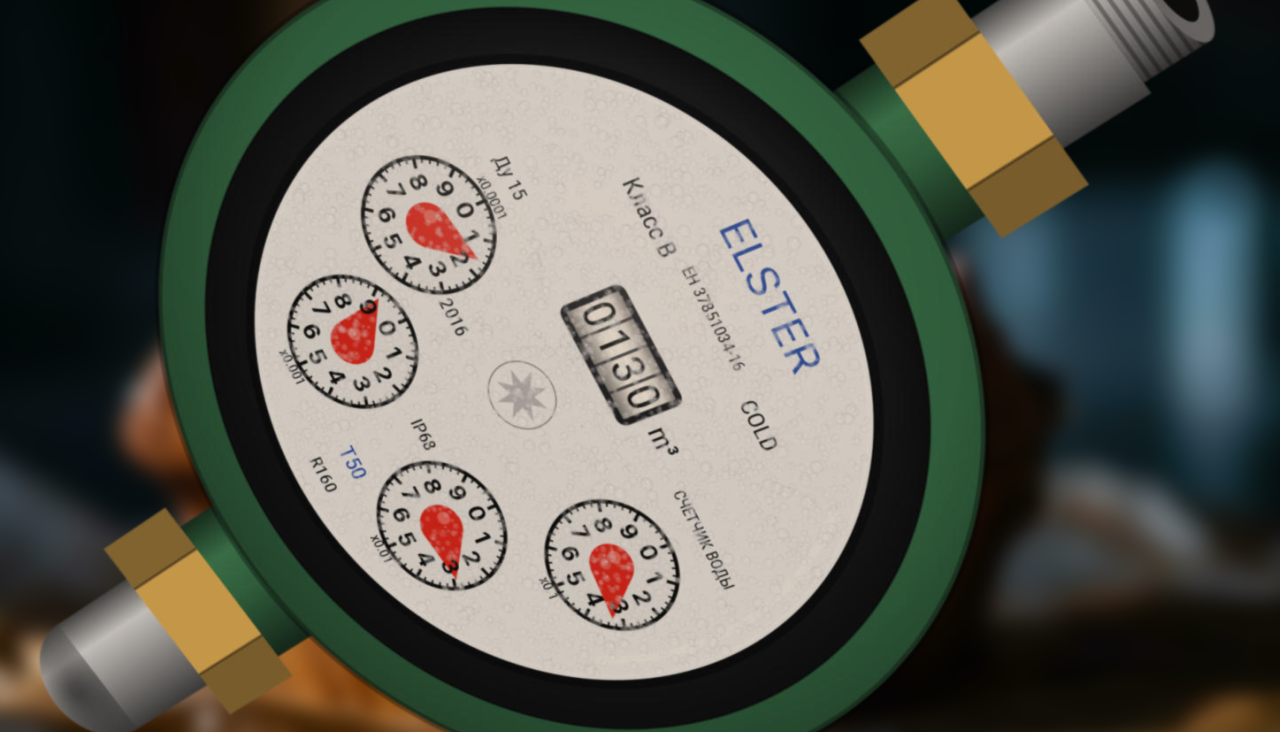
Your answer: **130.3291** m³
